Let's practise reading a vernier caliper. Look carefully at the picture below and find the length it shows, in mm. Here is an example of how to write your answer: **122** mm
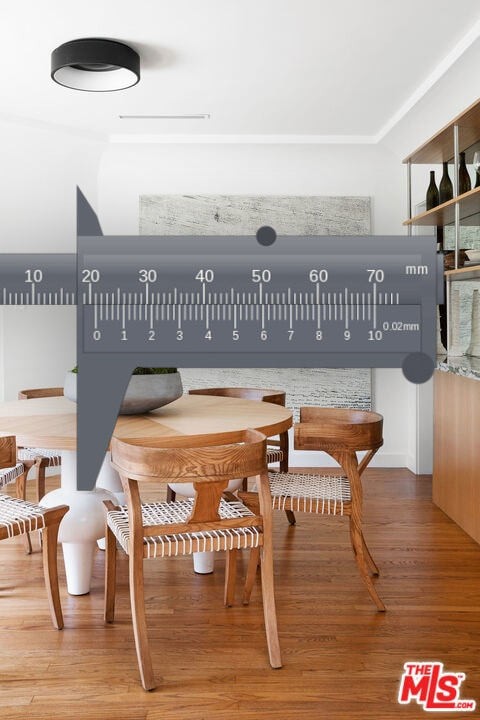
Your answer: **21.0** mm
